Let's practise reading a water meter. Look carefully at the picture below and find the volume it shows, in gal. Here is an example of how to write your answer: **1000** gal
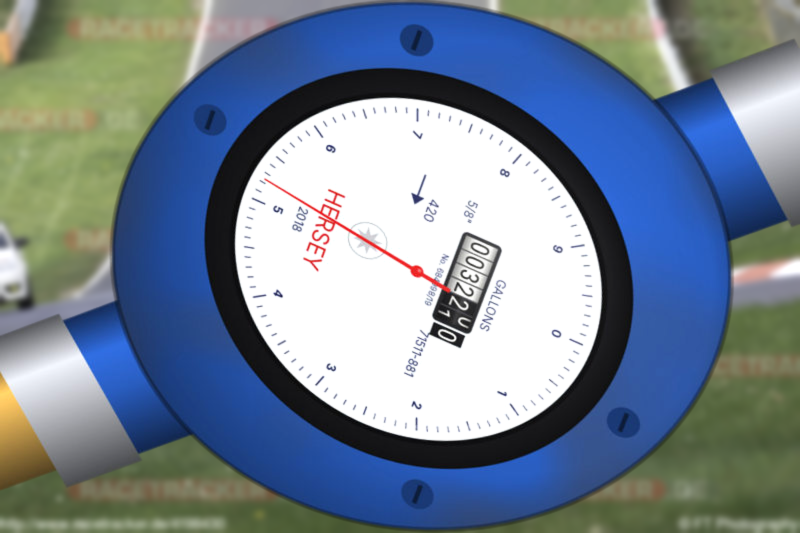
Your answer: **32205.2** gal
